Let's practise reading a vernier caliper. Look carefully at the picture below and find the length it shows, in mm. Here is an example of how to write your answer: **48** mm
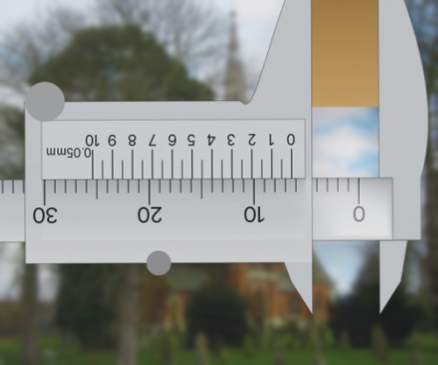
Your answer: **6.4** mm
